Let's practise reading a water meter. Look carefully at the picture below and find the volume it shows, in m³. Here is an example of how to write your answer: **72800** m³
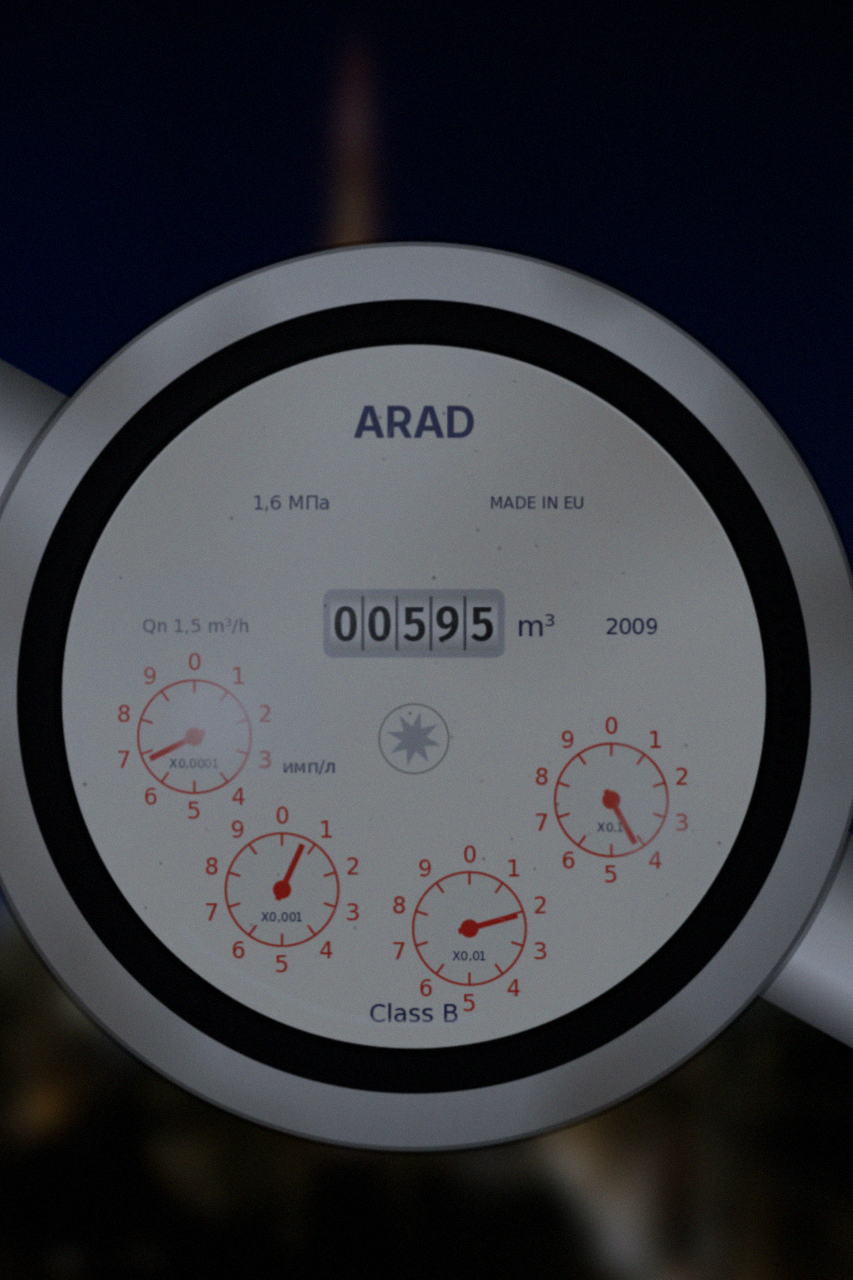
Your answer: **595.4206** m³
